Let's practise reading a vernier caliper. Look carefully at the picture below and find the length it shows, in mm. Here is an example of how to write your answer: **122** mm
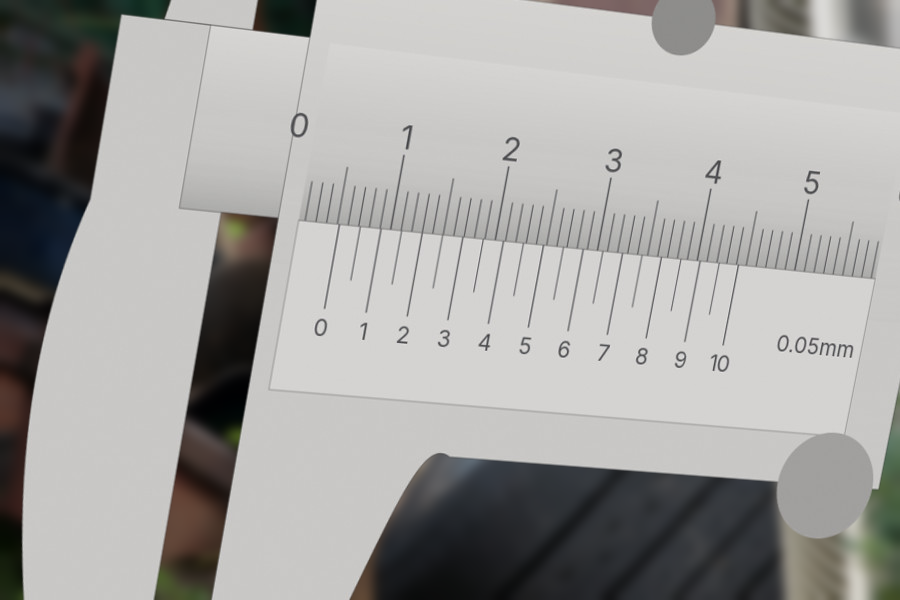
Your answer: **5.2** mm
